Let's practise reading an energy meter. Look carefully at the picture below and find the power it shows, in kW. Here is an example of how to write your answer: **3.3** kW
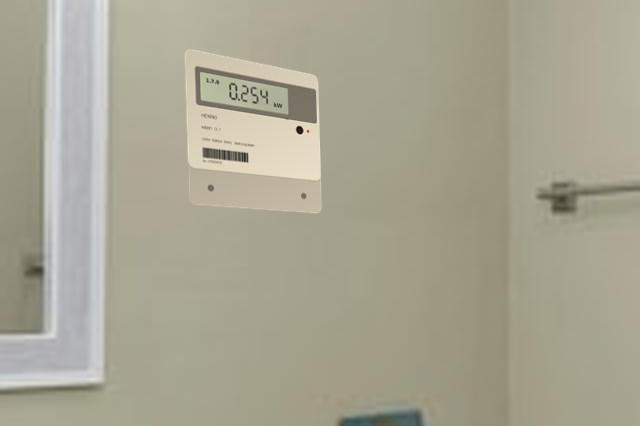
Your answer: **0.254** kW
